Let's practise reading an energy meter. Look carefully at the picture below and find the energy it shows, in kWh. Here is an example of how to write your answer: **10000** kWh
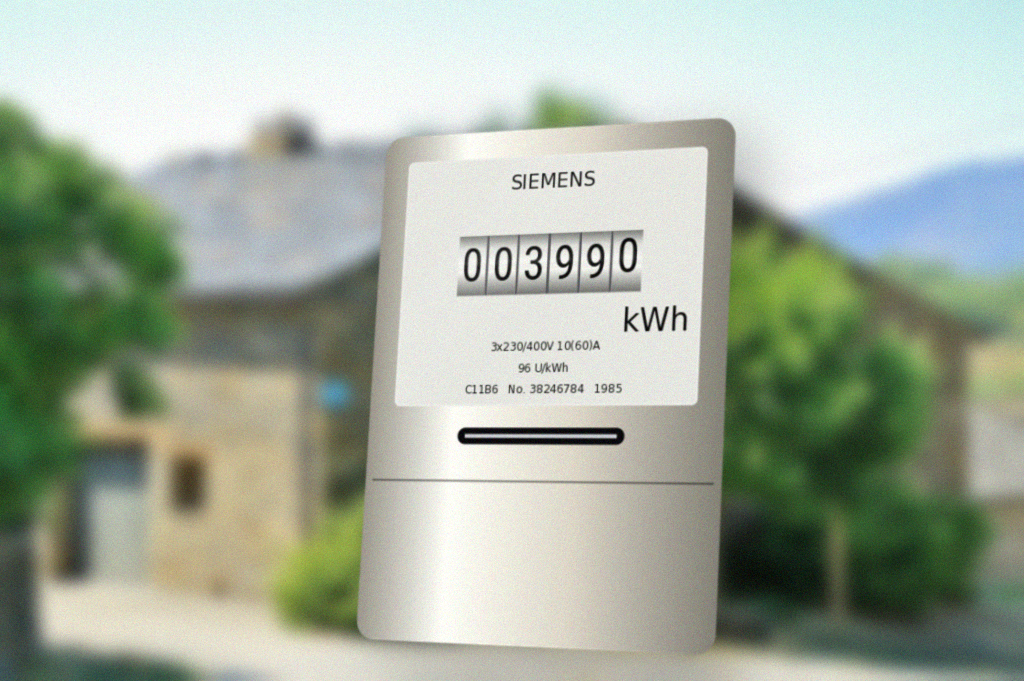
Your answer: **3990** kWh
